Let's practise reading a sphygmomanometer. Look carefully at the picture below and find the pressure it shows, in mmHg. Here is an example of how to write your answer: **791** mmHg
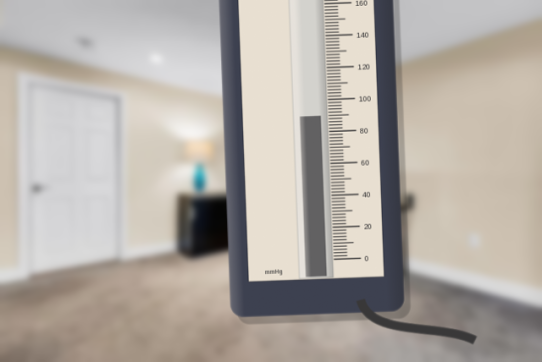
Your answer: **90** mmHg
